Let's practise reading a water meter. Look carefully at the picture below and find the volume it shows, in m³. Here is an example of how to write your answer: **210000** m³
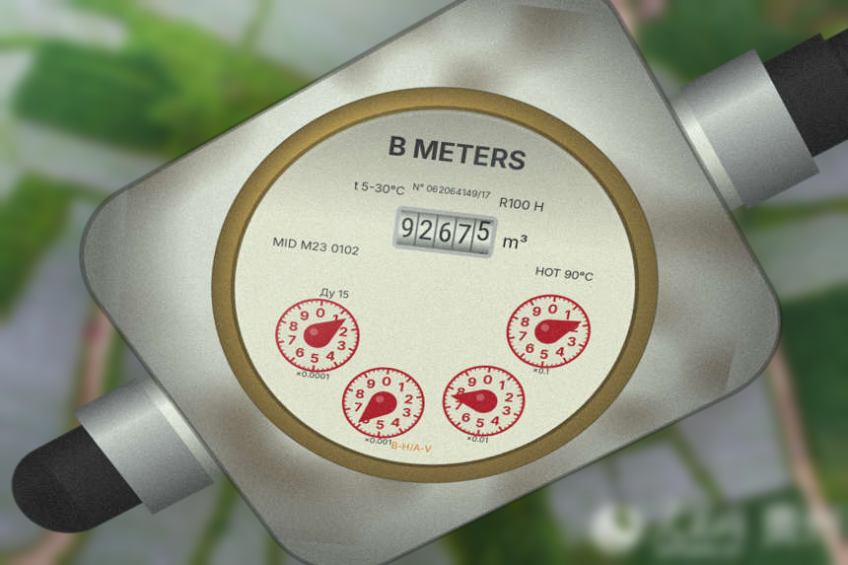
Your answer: **92675.1761** m³
